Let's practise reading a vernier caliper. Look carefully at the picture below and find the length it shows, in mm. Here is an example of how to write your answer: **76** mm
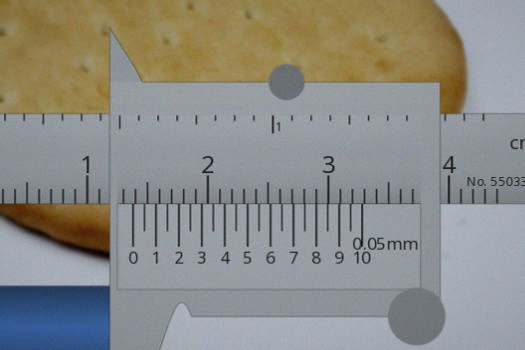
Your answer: **13.8** mm
